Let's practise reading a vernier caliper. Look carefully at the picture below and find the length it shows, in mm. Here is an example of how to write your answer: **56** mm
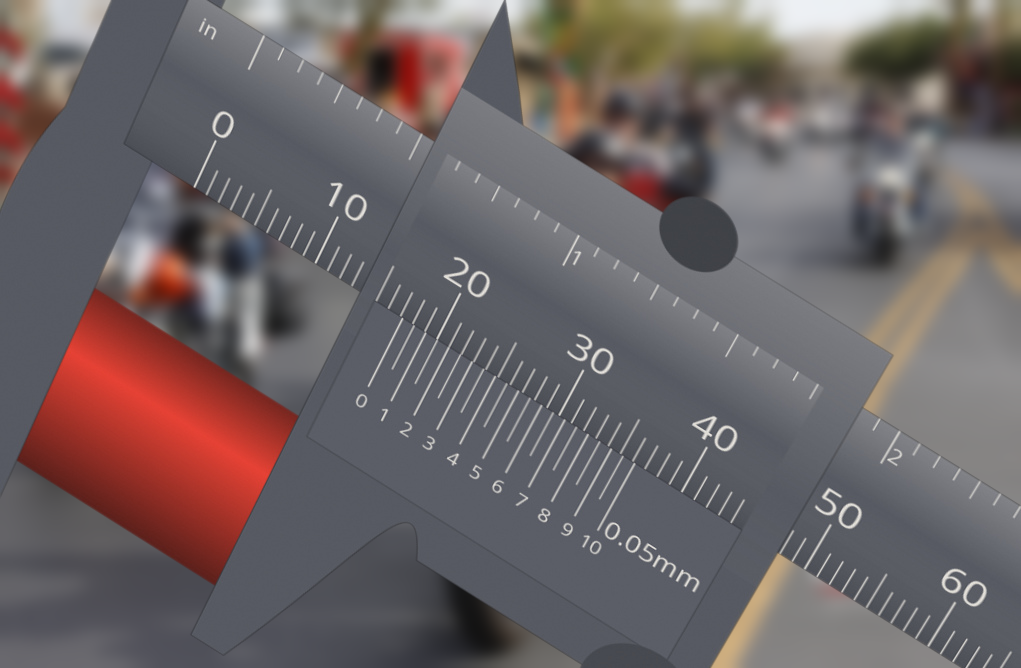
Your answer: **17.2** mm
